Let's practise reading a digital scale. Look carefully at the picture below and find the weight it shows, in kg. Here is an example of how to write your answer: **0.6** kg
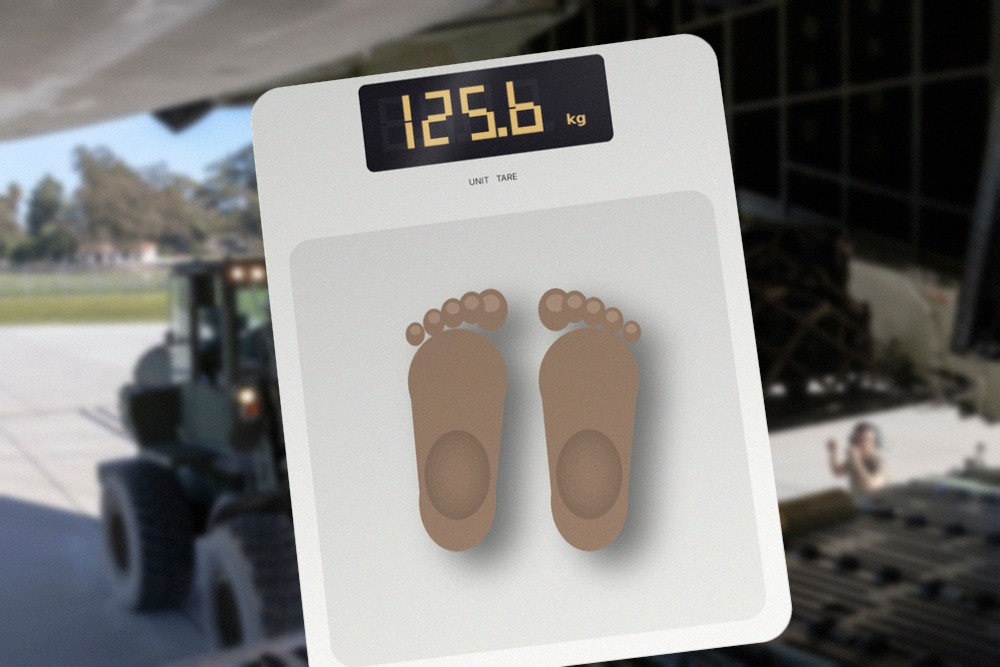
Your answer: **125.6** kg
